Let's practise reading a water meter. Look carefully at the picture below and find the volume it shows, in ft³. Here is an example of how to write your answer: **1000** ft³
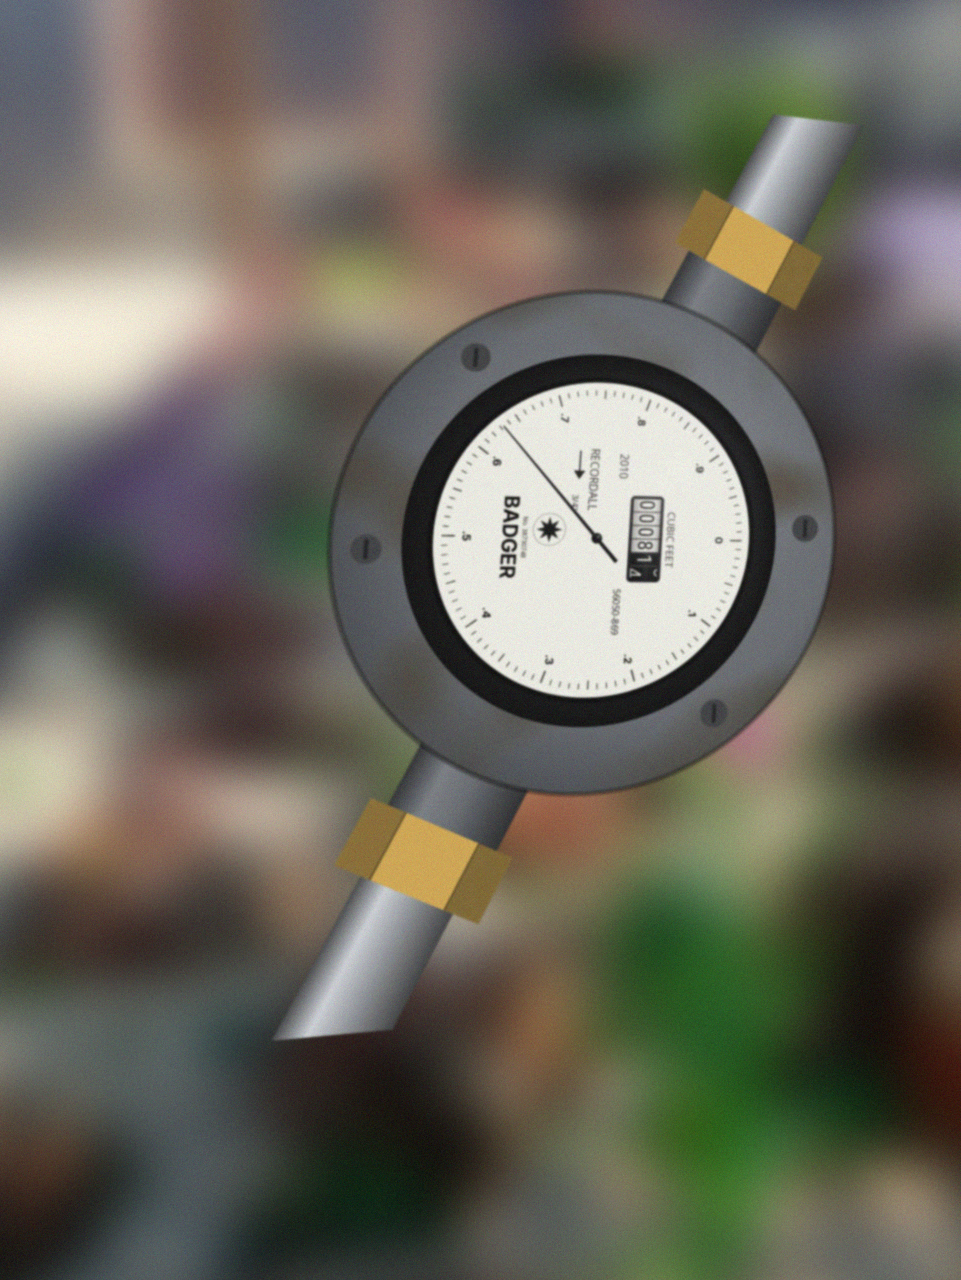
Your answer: **813.63** ft³
